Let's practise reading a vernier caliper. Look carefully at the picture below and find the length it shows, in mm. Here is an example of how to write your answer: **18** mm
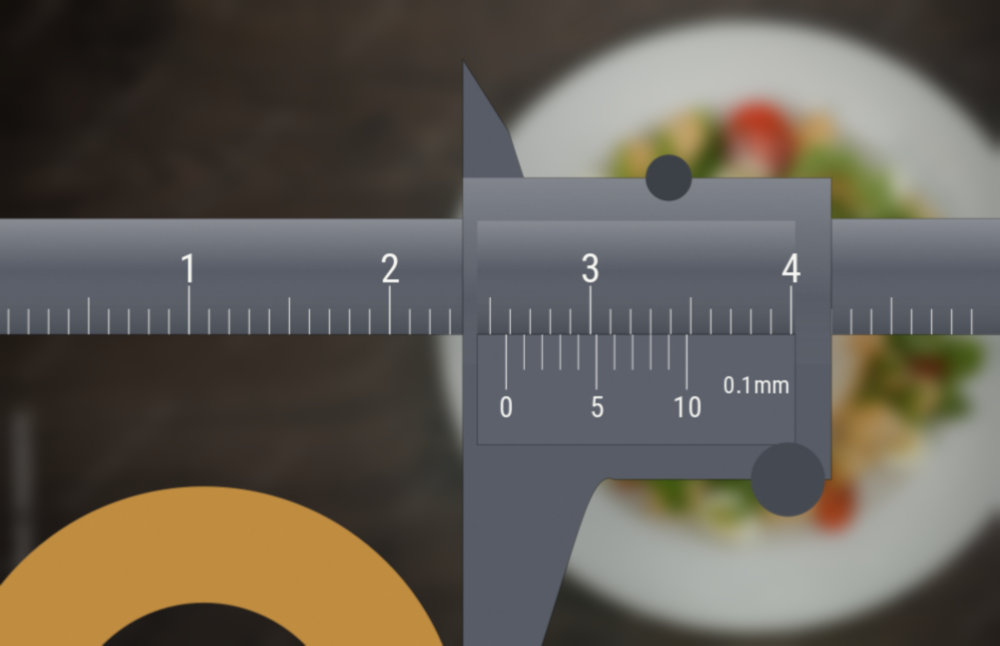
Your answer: **25.8** mm
